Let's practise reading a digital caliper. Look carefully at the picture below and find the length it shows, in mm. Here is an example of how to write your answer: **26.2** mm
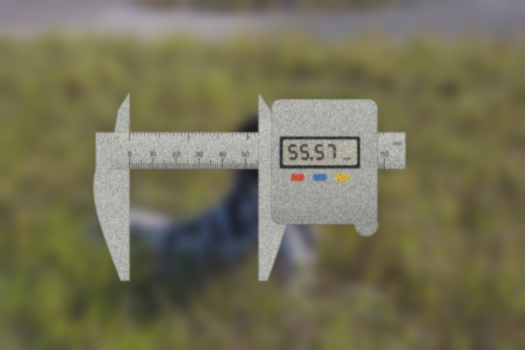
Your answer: **55.57** mm
